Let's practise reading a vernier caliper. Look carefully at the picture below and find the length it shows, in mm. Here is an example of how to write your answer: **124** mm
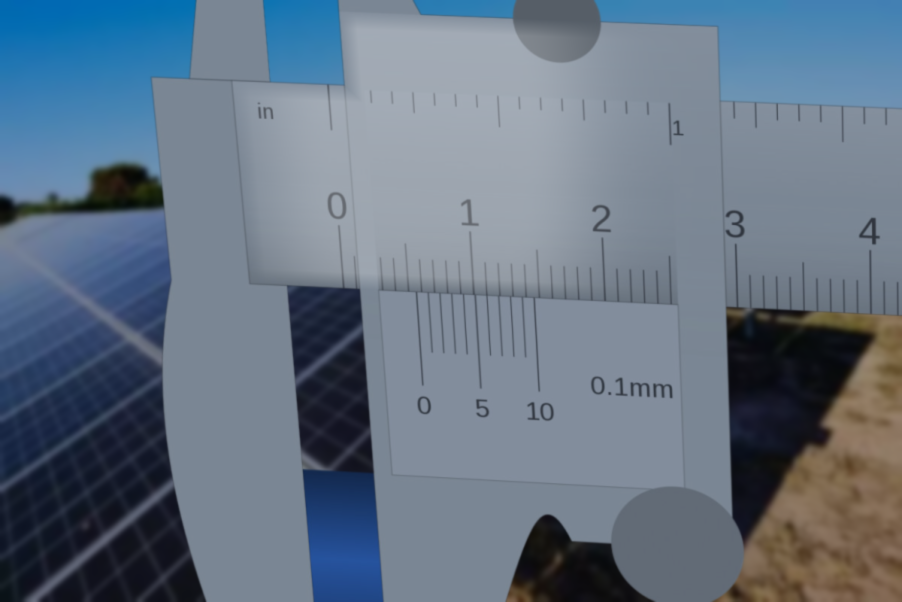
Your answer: **5.6** mm
